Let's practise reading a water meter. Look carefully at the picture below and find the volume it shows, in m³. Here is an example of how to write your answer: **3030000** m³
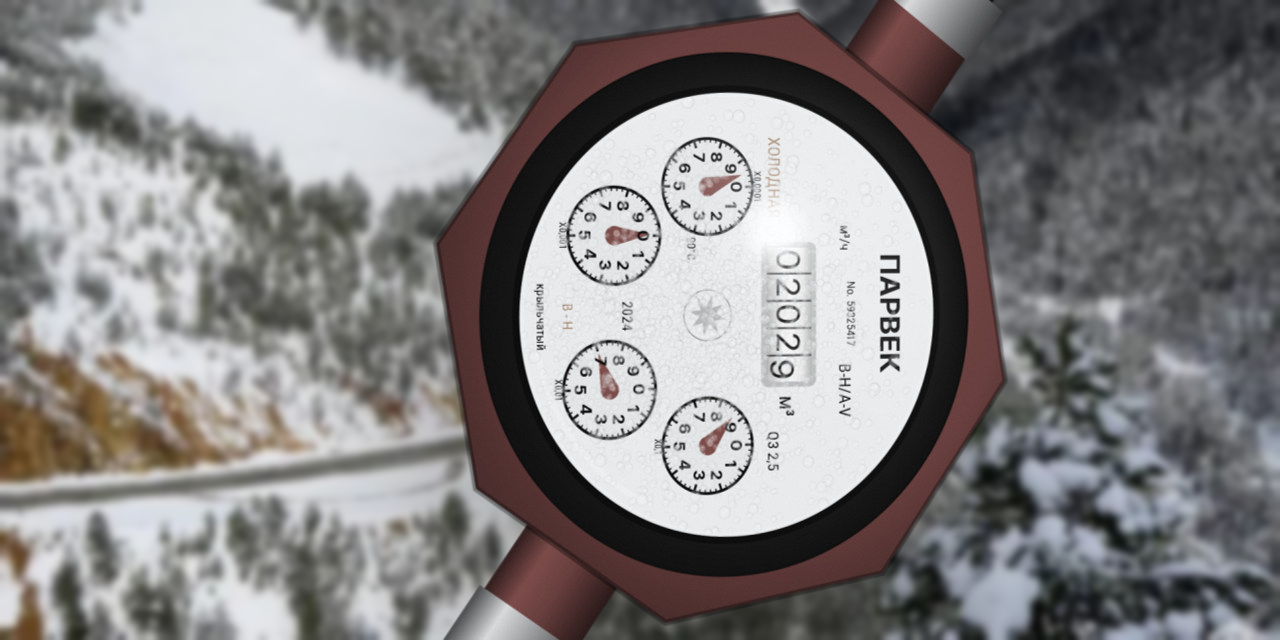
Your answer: **2028.8699** m³
